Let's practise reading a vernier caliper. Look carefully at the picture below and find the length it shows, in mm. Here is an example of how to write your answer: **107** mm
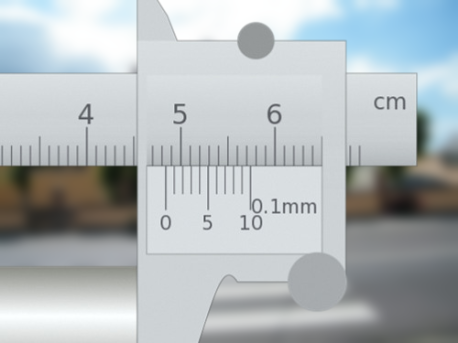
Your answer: **48.4** mm
